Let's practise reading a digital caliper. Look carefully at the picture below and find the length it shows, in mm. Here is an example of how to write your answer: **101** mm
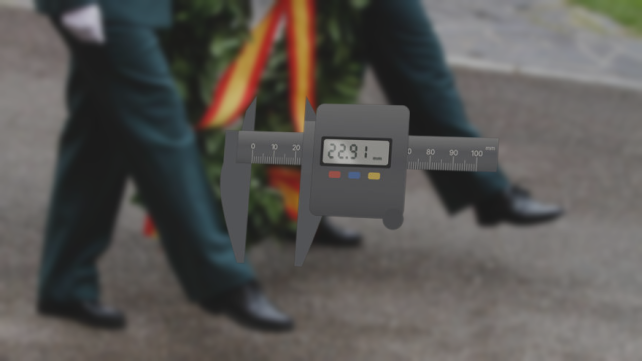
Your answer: **22.91** mm
